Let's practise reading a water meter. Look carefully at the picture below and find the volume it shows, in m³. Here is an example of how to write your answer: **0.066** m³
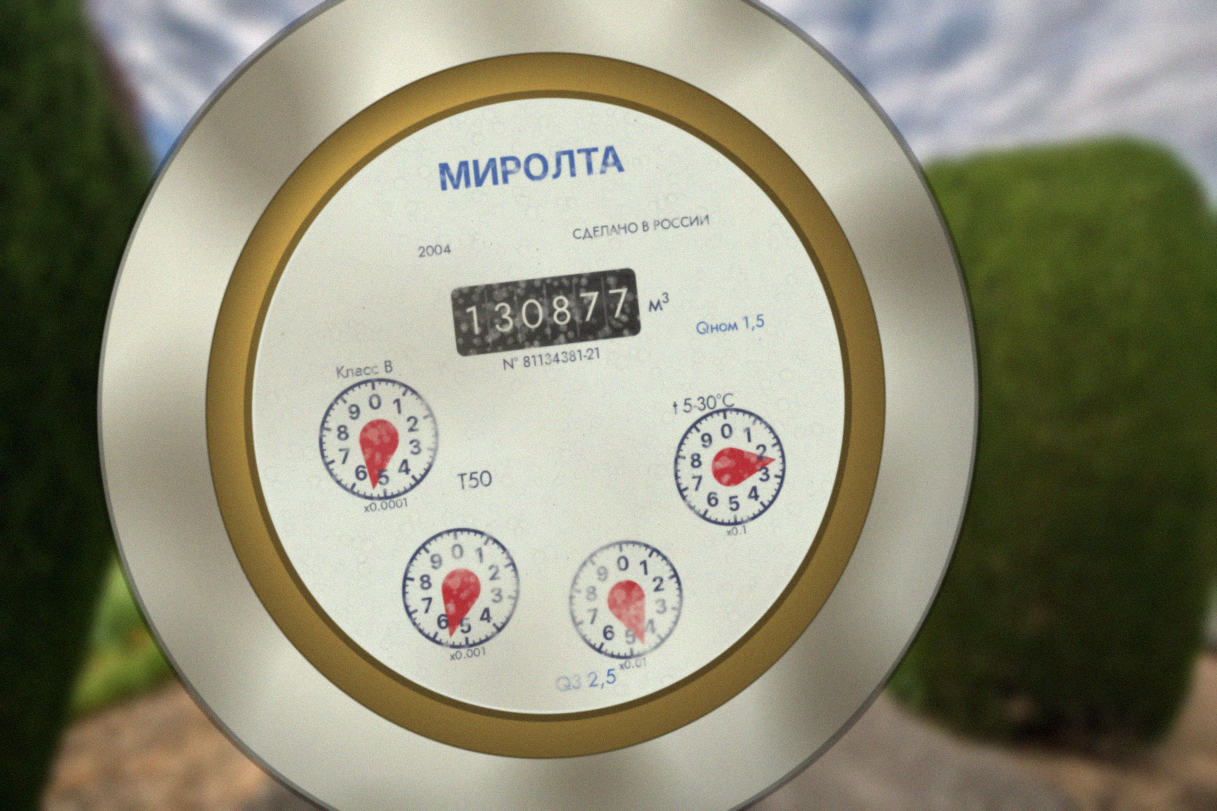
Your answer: **130877.2455** m³
